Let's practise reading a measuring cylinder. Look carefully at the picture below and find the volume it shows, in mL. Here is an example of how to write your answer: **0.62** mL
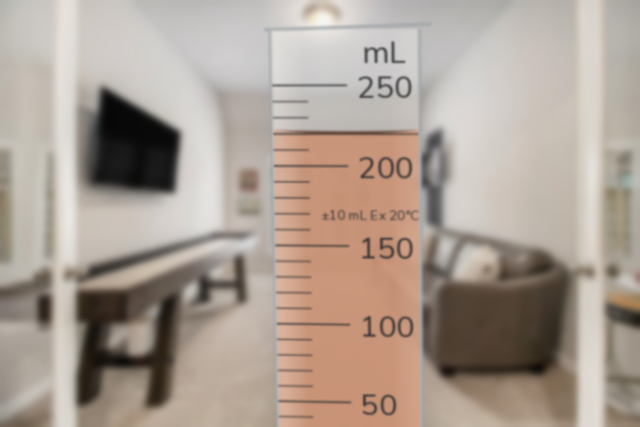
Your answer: **220** mL
